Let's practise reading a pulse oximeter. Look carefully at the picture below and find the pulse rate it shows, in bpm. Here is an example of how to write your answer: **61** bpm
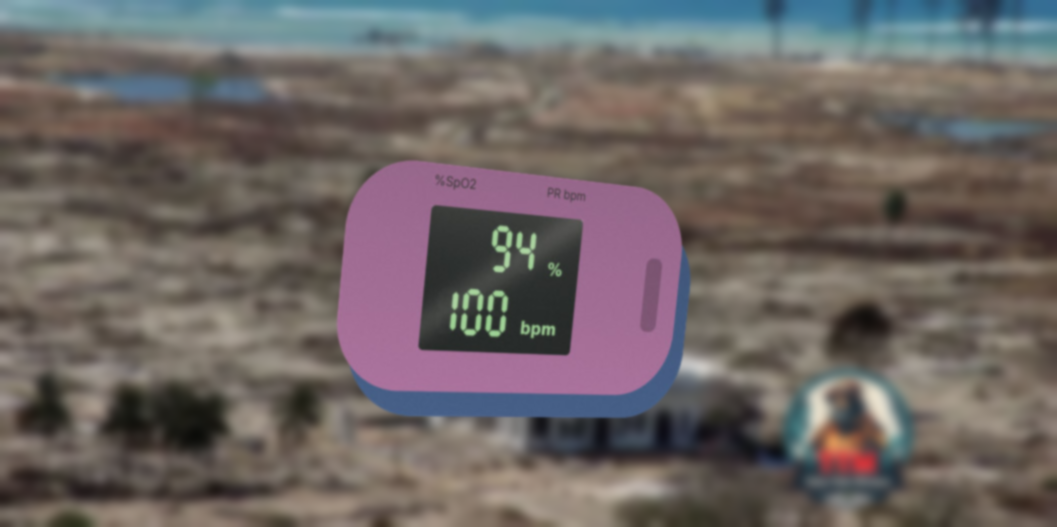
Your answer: **100** bpm
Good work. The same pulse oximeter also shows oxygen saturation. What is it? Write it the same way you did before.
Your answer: **94** %
